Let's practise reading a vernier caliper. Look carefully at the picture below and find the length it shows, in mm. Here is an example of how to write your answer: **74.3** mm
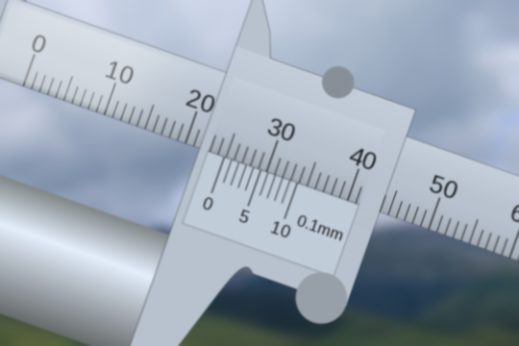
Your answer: **24.8** mm
